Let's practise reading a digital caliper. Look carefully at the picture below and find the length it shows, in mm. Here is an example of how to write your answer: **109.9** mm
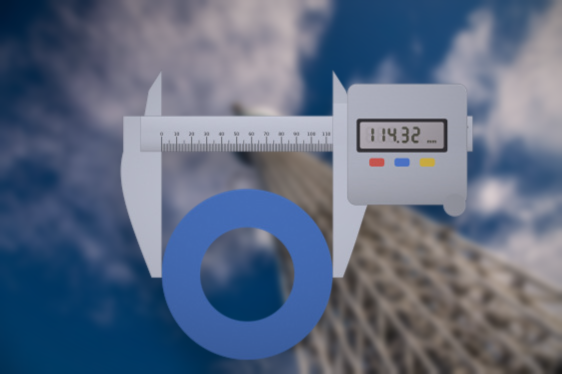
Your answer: **114.32** mm
